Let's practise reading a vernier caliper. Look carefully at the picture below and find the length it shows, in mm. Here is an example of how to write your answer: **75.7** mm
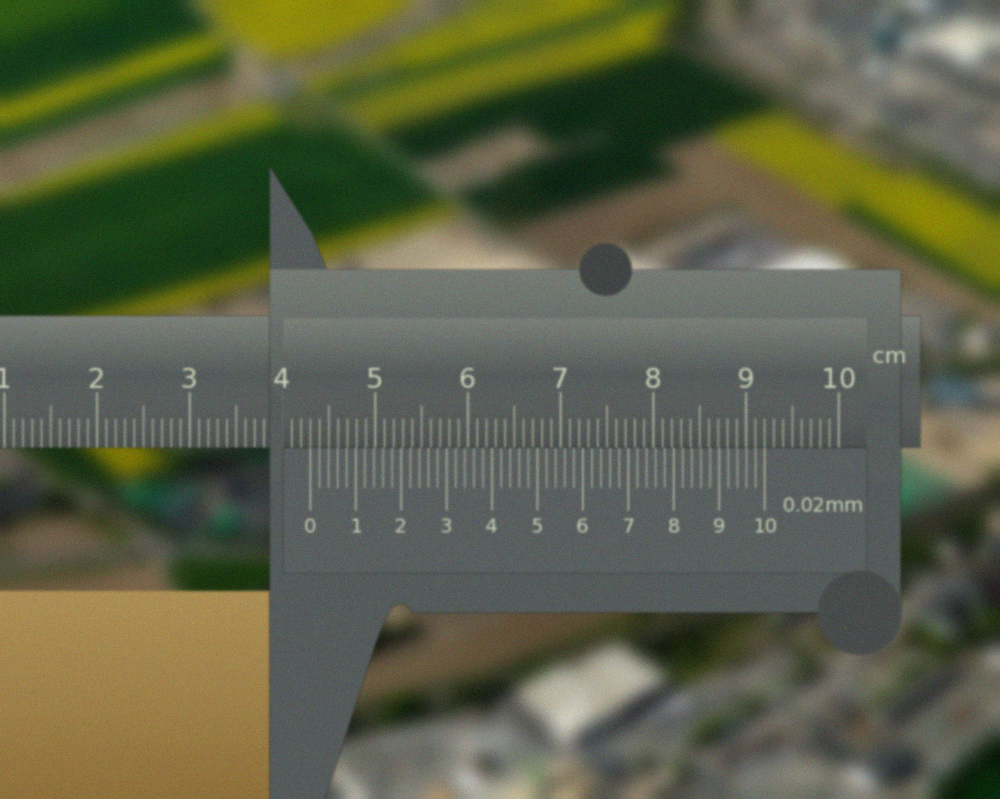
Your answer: **43.0** mm
